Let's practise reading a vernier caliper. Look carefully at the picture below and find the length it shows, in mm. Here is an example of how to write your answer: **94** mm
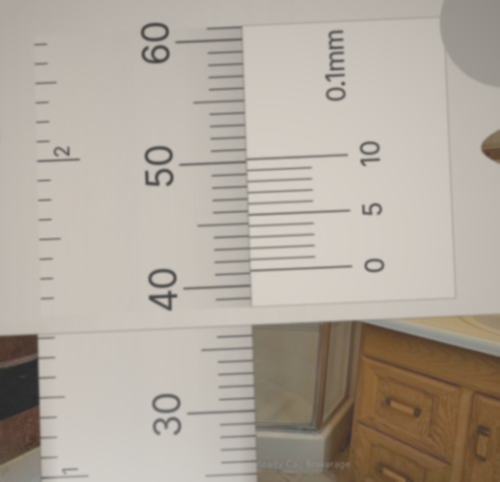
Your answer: **41.2** mm
